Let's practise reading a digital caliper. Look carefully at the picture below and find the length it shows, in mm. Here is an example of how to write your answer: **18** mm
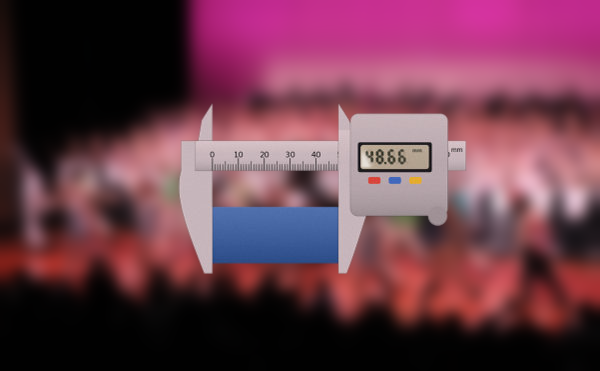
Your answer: **48.66** mm
